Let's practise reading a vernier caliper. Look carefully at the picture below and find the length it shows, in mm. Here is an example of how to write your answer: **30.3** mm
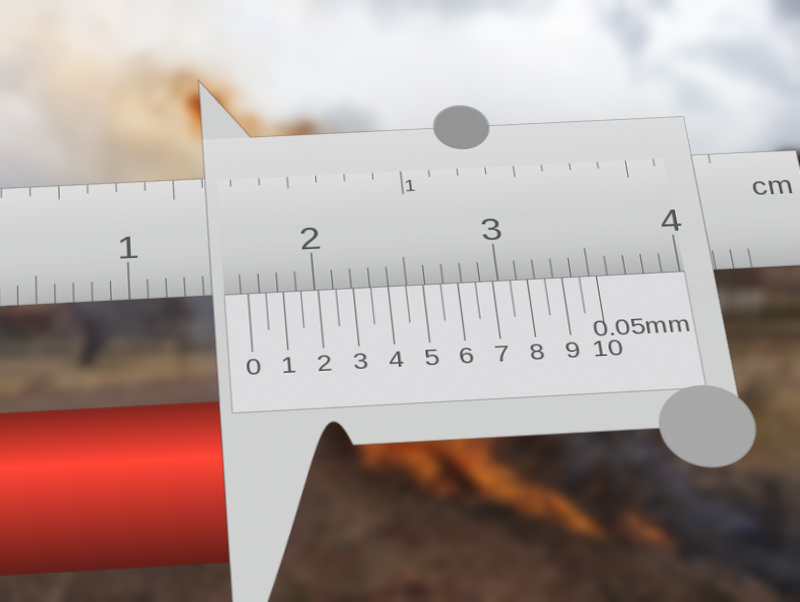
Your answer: **16.4** mm
